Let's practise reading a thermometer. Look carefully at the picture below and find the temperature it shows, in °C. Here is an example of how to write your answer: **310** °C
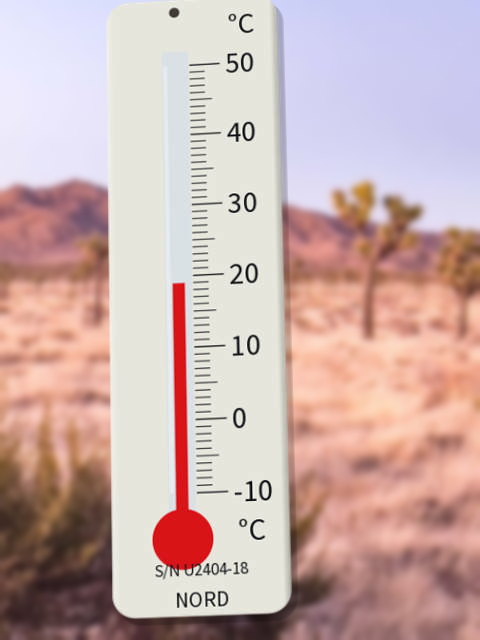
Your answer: **19** °C
